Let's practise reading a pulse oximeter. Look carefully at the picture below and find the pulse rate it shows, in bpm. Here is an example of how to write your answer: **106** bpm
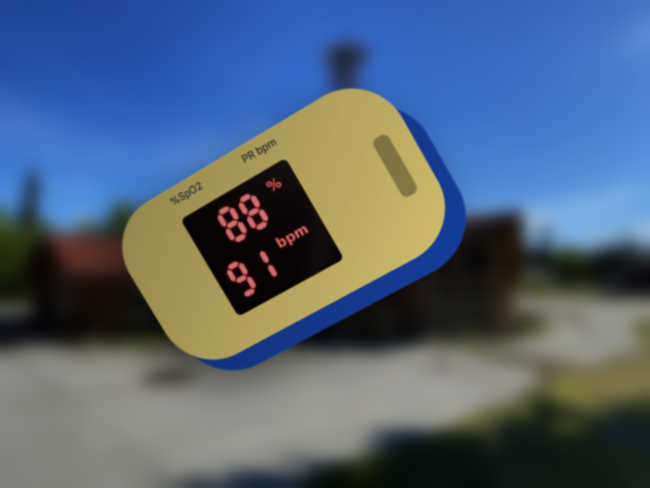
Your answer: **91** bpm
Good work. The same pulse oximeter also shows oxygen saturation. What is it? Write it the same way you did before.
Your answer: **88** %
